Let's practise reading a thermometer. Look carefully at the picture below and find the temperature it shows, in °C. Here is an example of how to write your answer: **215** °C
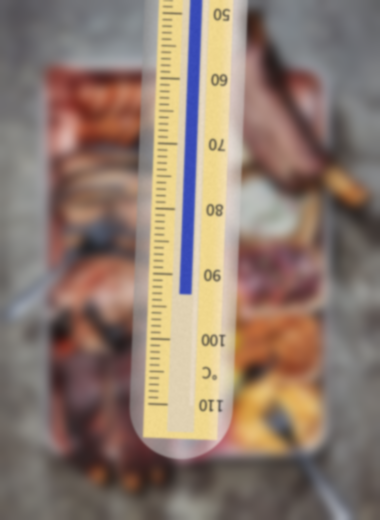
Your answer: **93** °C
